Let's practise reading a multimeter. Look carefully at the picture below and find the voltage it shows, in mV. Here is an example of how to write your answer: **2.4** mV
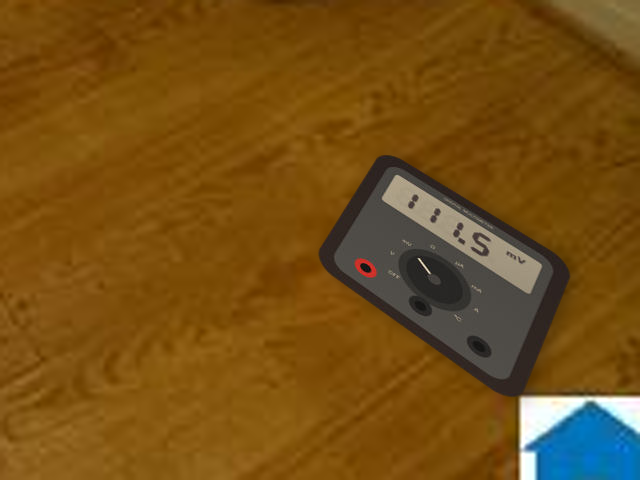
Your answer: **111.5** mV
